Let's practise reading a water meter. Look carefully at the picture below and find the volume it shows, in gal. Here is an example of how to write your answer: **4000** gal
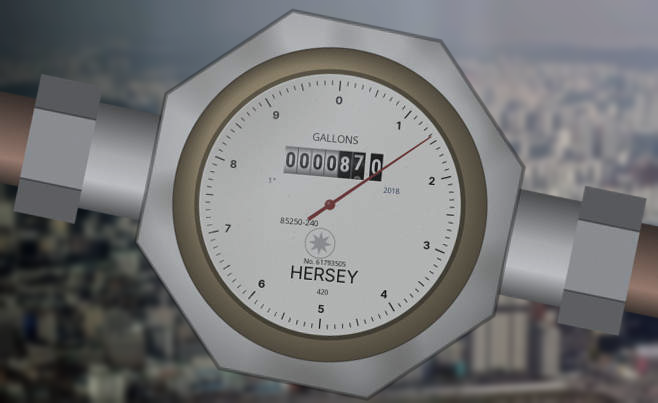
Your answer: **871.4** gal
